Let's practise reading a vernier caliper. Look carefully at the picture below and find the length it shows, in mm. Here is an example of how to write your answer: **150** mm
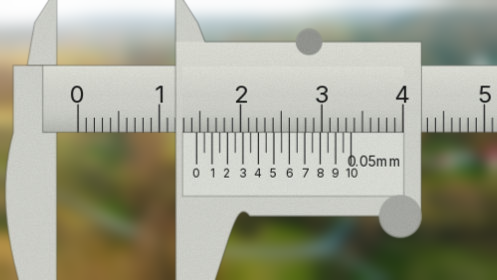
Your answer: **14.6** mm
